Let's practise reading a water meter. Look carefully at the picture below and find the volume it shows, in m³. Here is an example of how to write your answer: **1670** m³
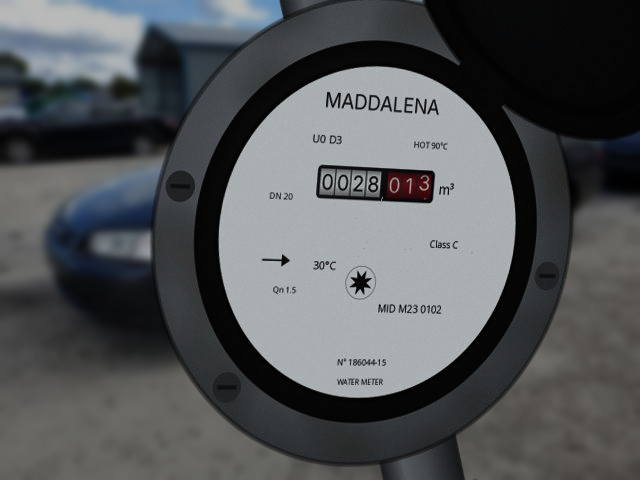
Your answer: **28.013** m³
